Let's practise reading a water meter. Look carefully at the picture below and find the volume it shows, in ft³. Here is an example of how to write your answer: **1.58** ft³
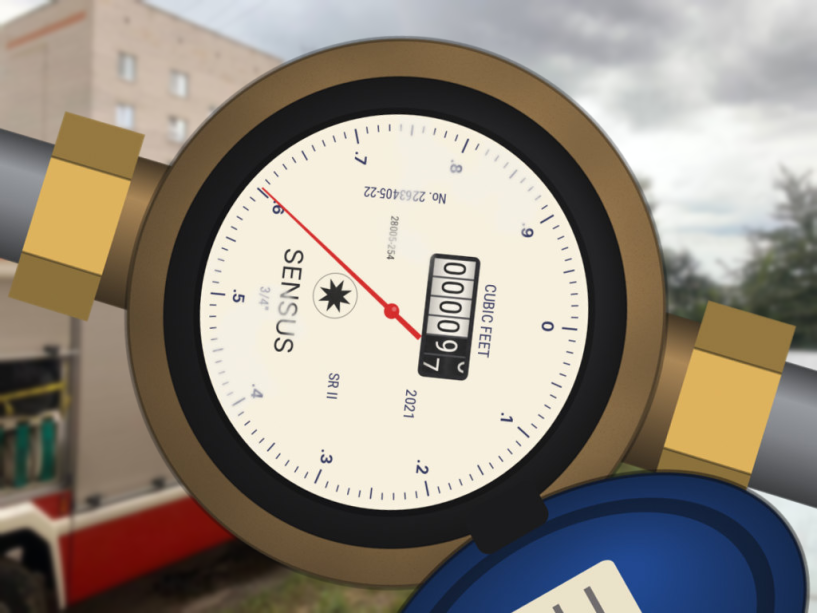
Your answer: **96.60** ft³
